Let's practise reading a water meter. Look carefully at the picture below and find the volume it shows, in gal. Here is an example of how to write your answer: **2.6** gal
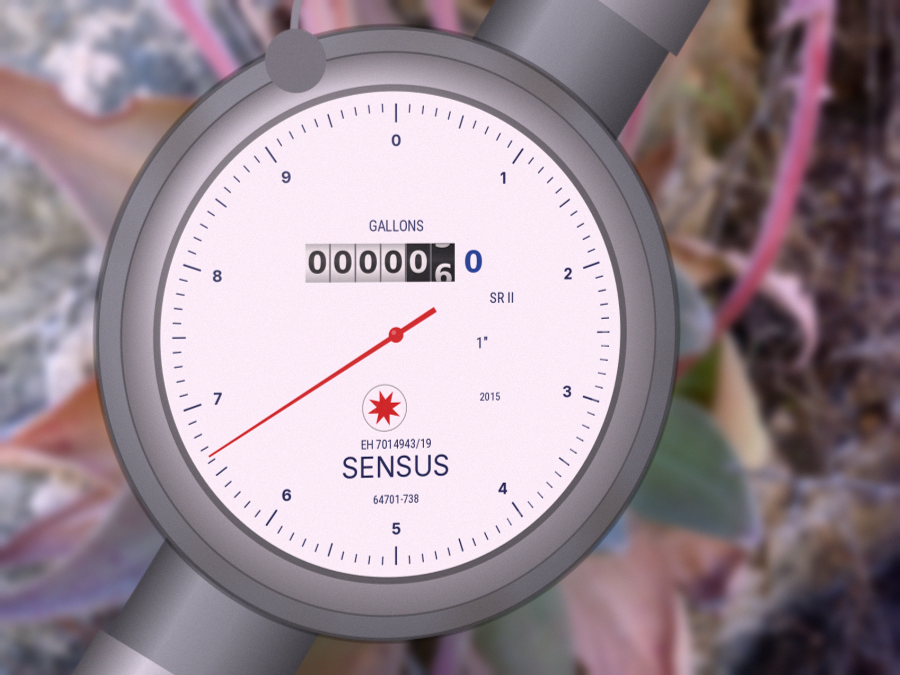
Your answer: **56.6** gal
